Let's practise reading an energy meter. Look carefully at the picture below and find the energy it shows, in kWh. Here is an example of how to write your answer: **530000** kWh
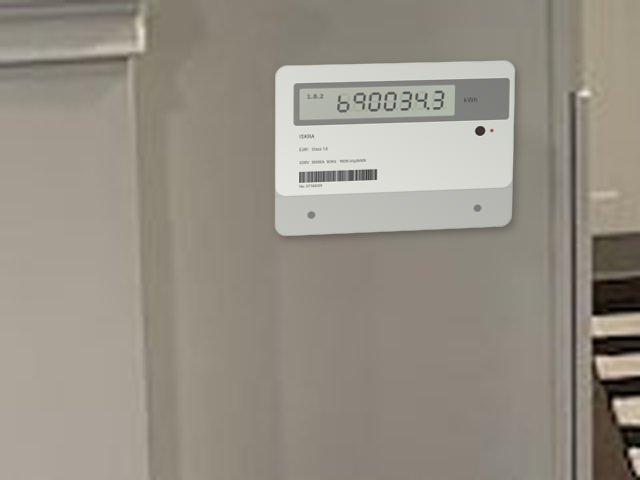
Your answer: **690034.3** kWh
